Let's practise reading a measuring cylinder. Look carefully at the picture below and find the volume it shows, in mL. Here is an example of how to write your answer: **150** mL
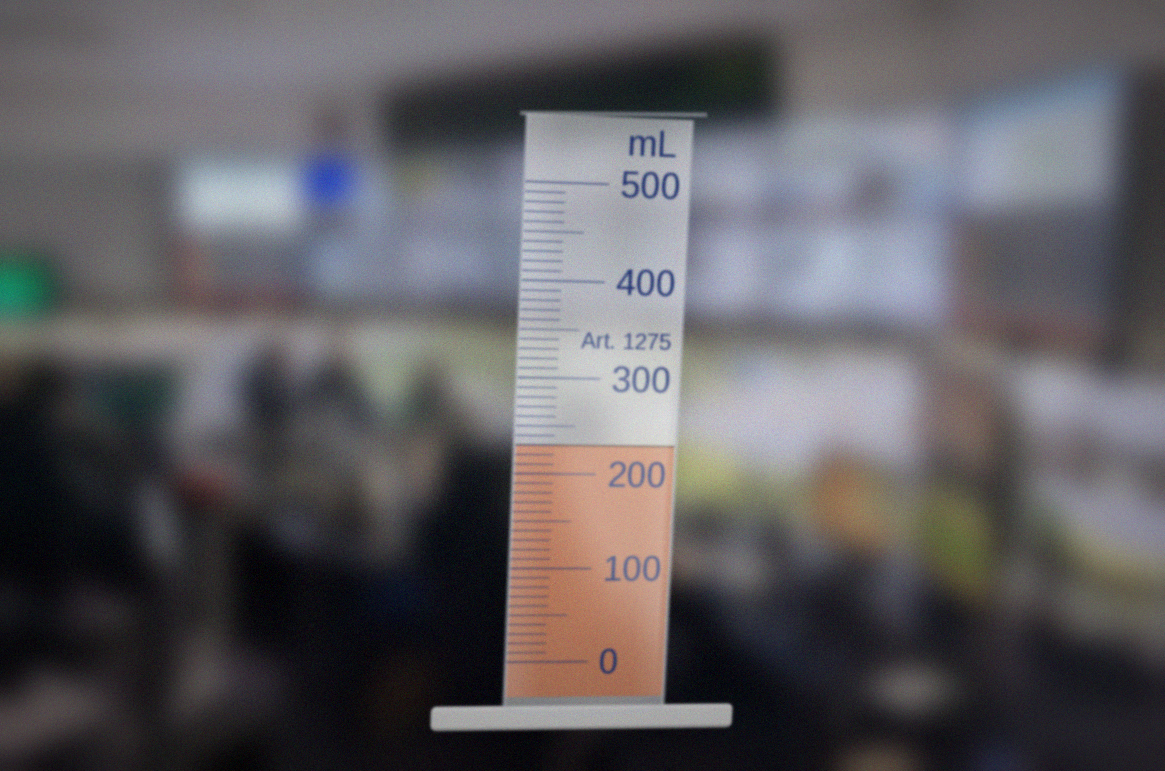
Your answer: **230** mL
